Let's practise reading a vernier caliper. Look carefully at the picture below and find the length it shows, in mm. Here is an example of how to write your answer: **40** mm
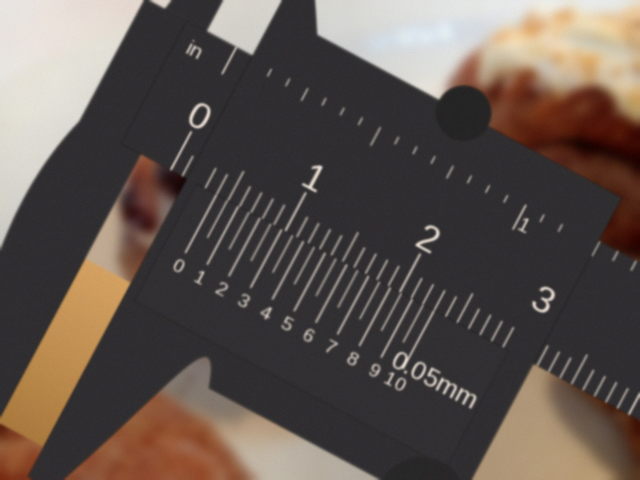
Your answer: **4.0** mm
